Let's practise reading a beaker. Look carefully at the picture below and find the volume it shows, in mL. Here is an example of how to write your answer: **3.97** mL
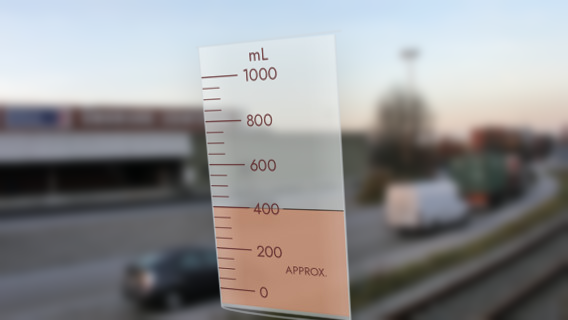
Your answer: **400** mL
